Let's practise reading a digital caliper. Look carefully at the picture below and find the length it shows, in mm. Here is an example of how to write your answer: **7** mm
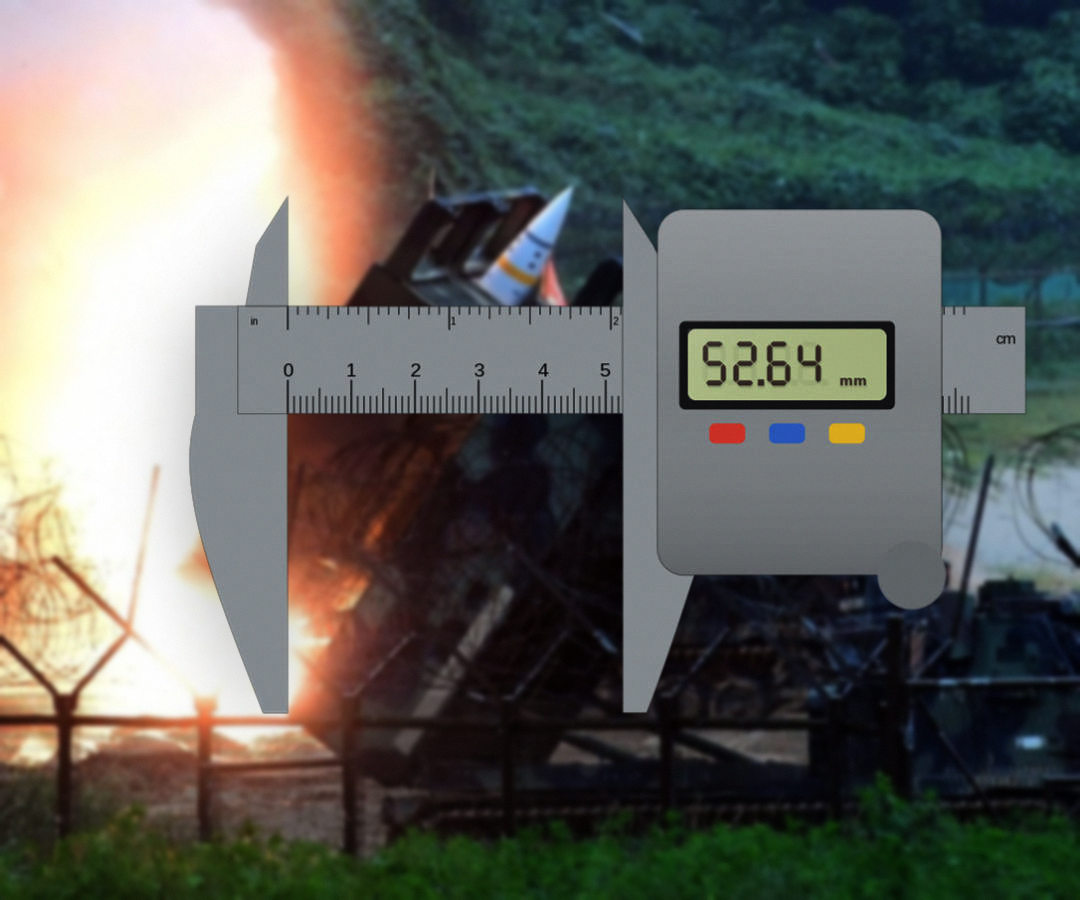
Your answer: **52.64** mm
